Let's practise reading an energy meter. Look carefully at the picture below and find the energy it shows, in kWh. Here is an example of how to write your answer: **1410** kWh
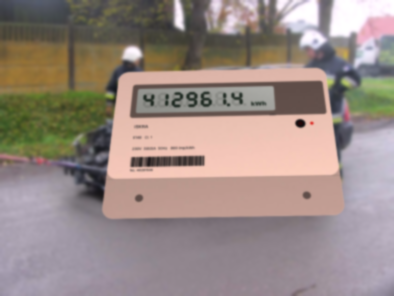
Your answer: **412961.4** kWh
